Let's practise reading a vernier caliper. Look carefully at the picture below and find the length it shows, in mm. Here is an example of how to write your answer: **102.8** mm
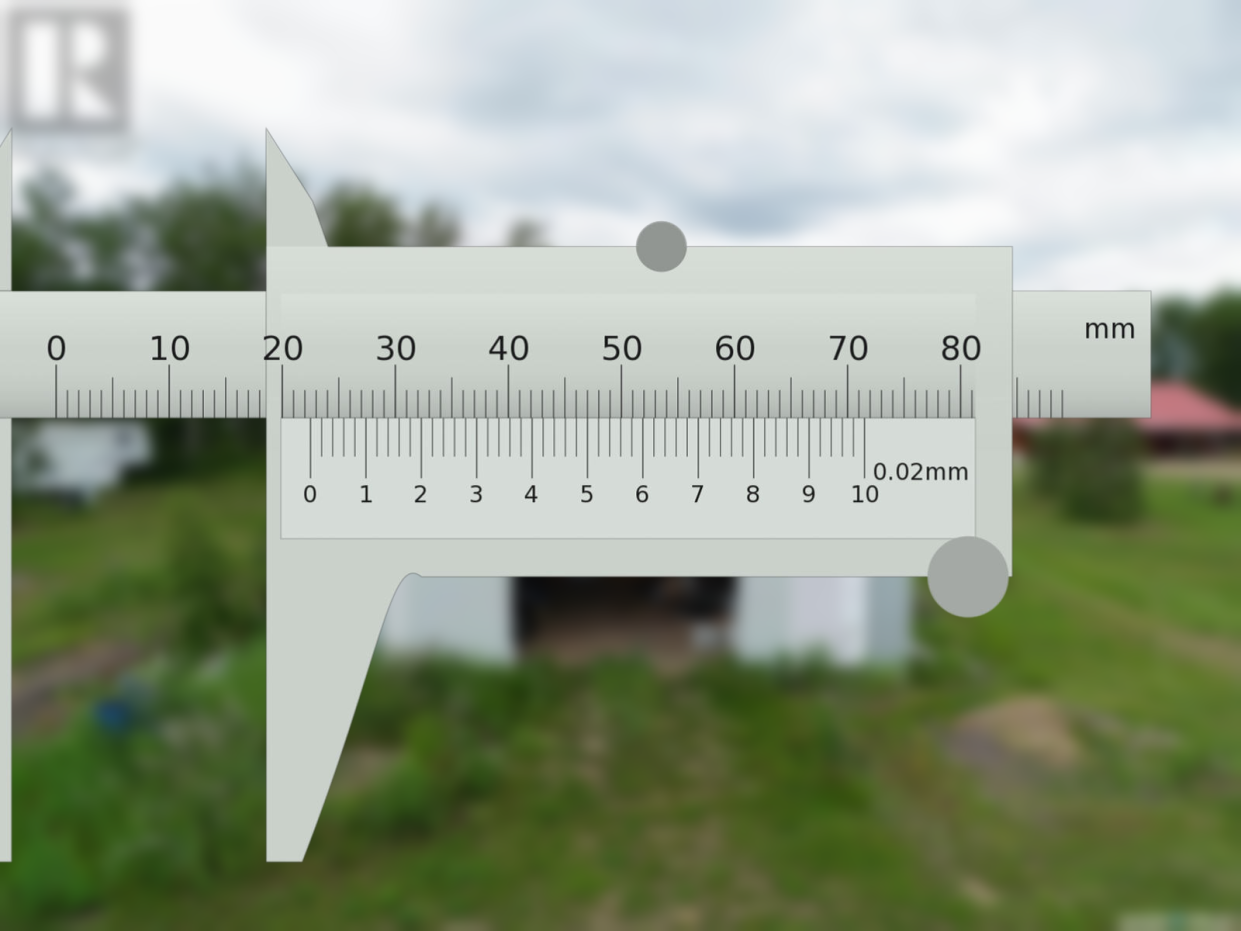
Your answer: **22.5** mm
